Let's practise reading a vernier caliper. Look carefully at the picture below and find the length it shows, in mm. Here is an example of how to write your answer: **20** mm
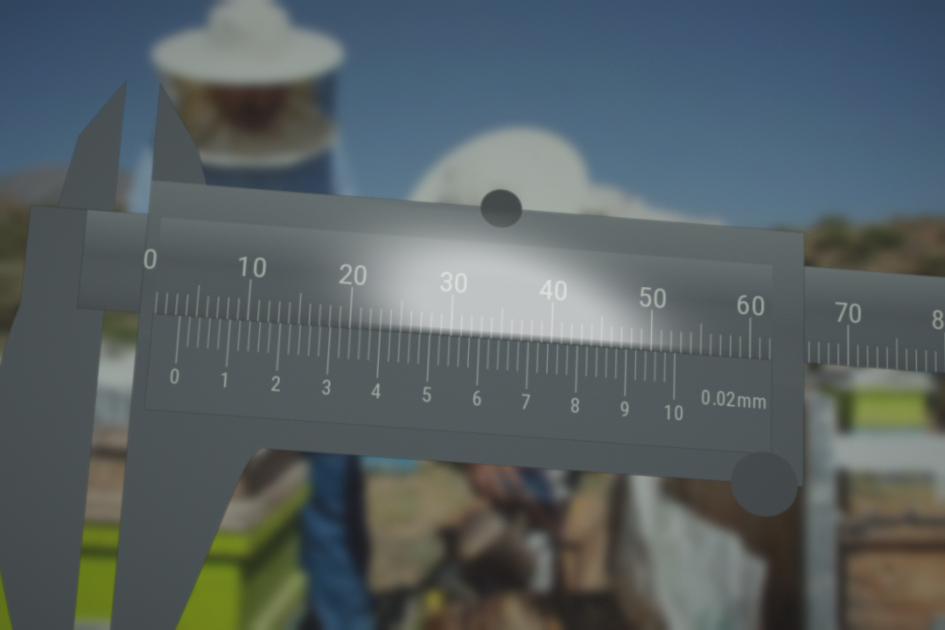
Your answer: **3.4** mm
